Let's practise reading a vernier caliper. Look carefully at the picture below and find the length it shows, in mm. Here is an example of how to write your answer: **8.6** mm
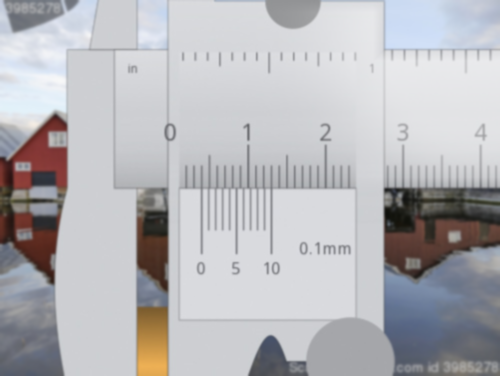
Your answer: **4.0** mm
